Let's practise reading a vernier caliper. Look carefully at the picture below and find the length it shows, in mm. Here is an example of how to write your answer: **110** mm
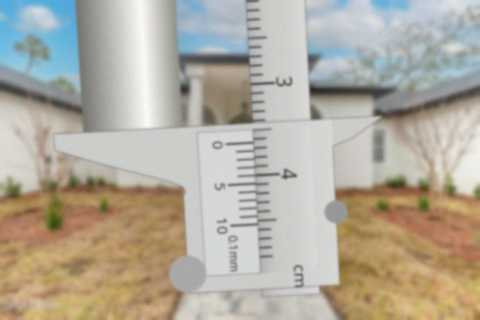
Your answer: **36.4** mm
